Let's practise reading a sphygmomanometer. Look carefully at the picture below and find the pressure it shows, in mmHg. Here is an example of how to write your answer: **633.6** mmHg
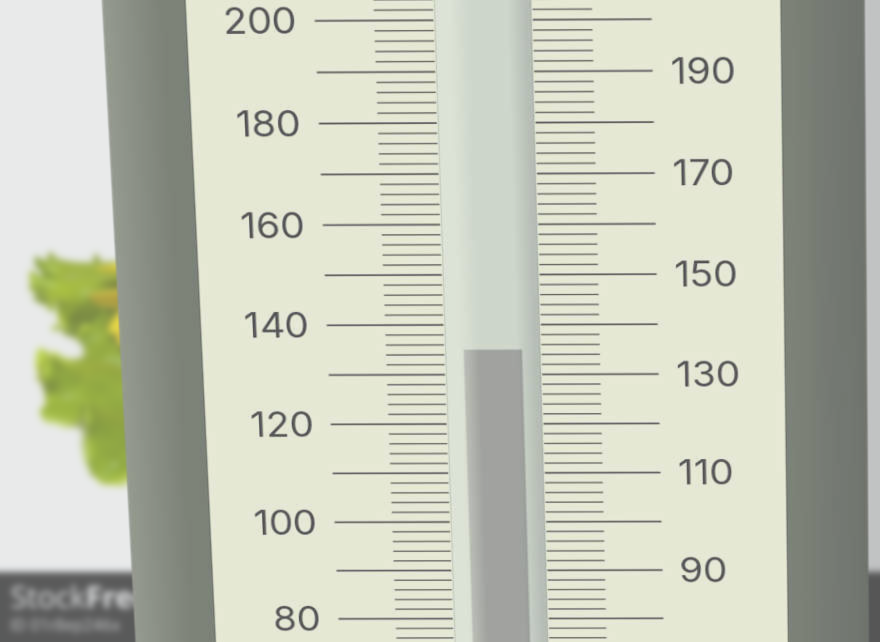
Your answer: **135** mmHg
